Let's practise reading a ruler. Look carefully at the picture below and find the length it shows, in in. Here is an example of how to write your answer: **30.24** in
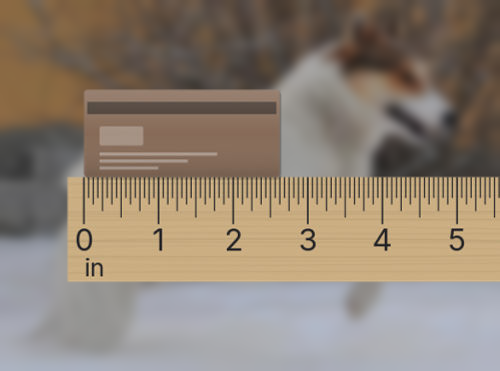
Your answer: **2.625** in
